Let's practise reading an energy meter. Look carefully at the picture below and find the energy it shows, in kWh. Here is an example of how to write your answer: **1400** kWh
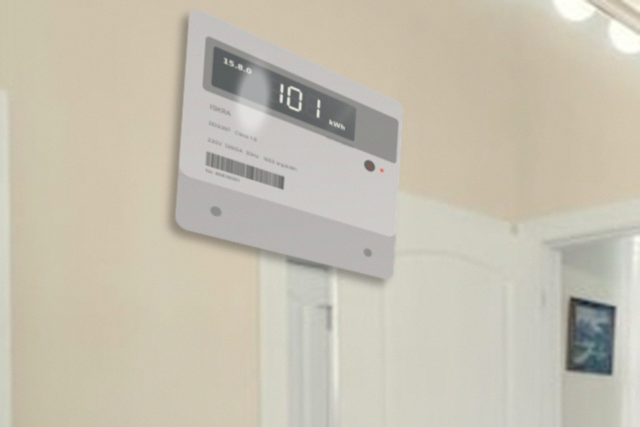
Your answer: **101** kWh
